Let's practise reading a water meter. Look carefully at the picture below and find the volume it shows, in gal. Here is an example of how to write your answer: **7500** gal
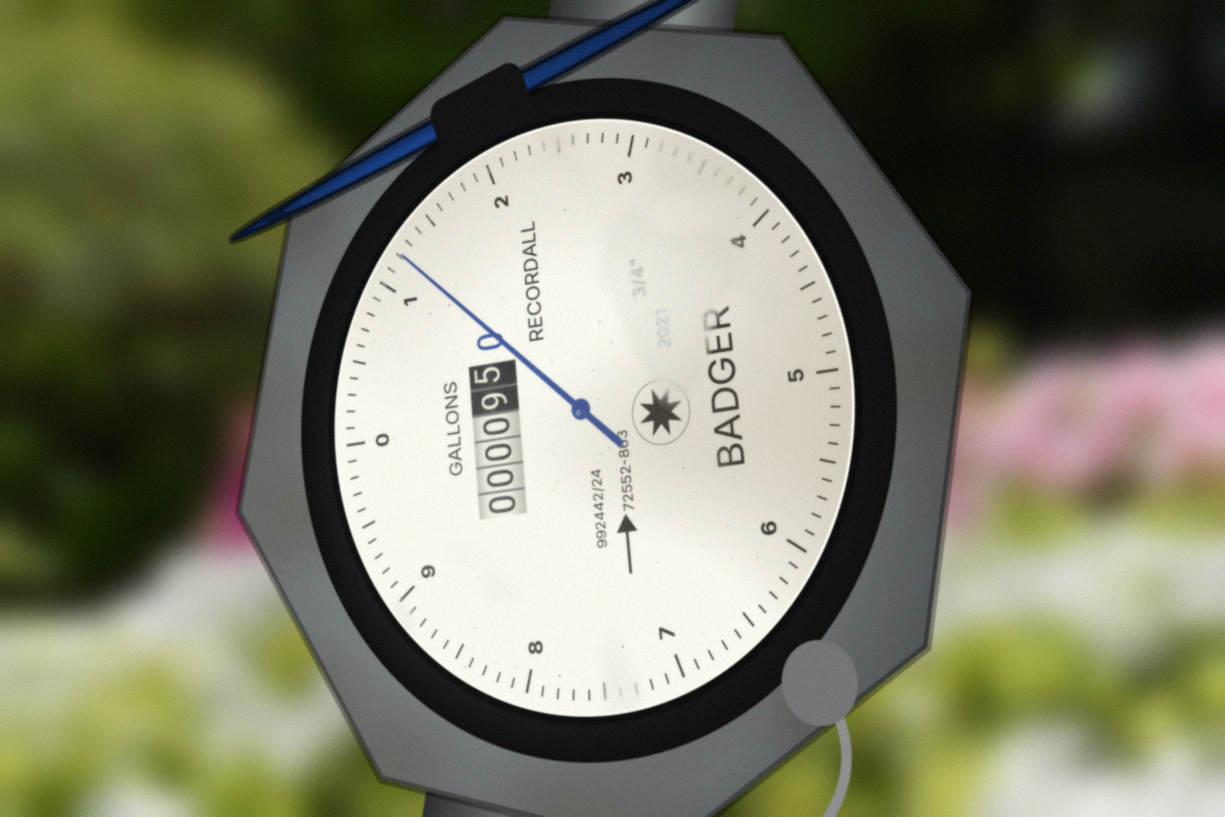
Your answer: **951.2** gal
